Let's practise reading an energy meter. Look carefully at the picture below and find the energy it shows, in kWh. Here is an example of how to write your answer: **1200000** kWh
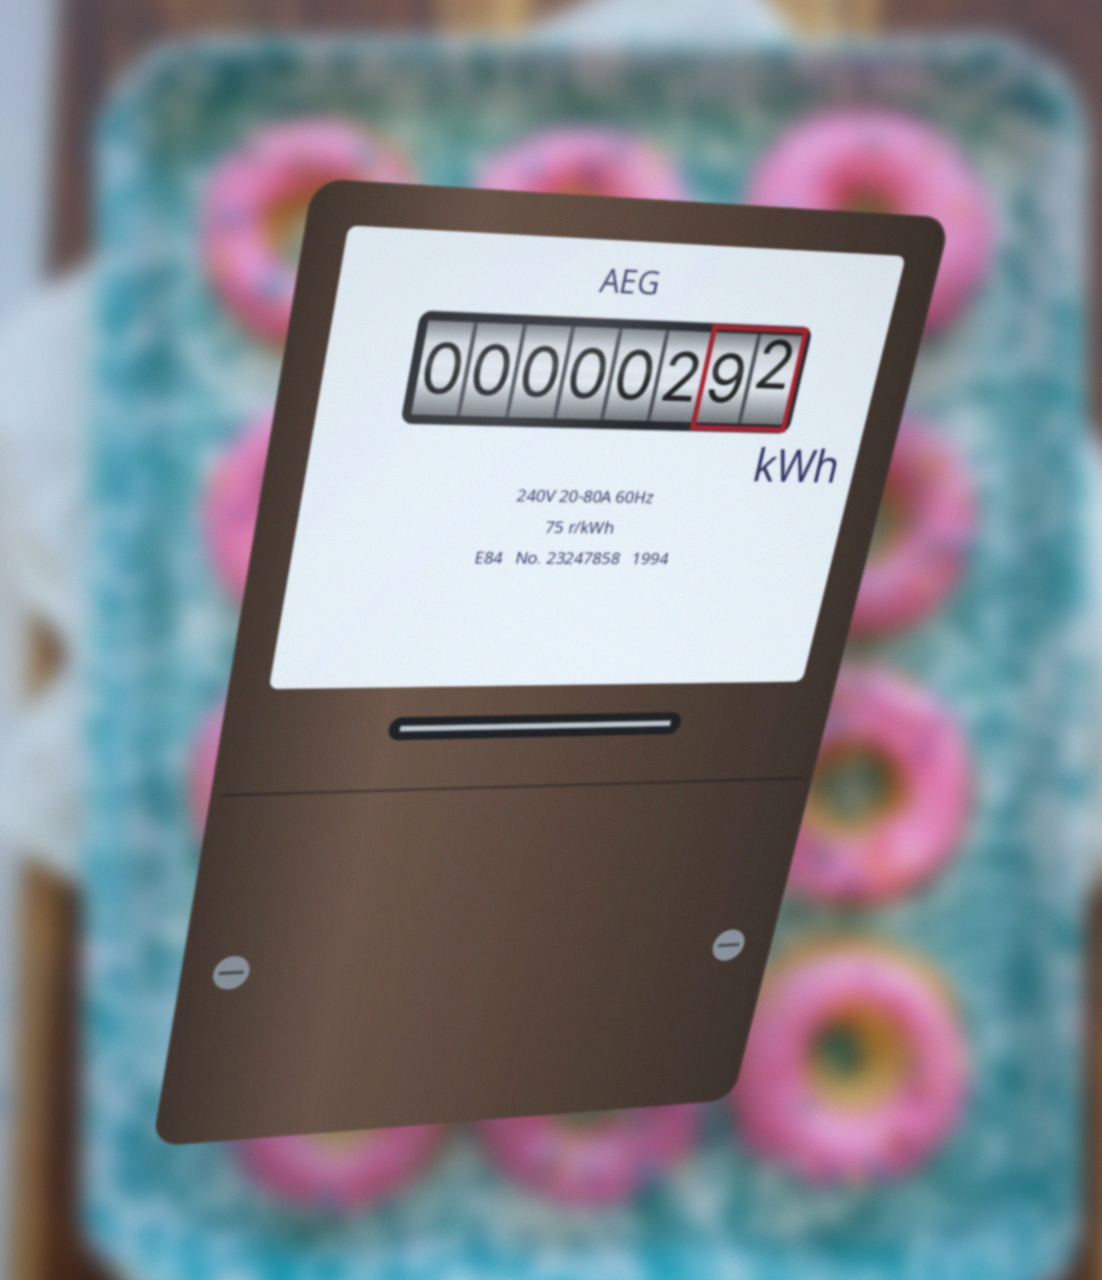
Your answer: **2.92** kWh
